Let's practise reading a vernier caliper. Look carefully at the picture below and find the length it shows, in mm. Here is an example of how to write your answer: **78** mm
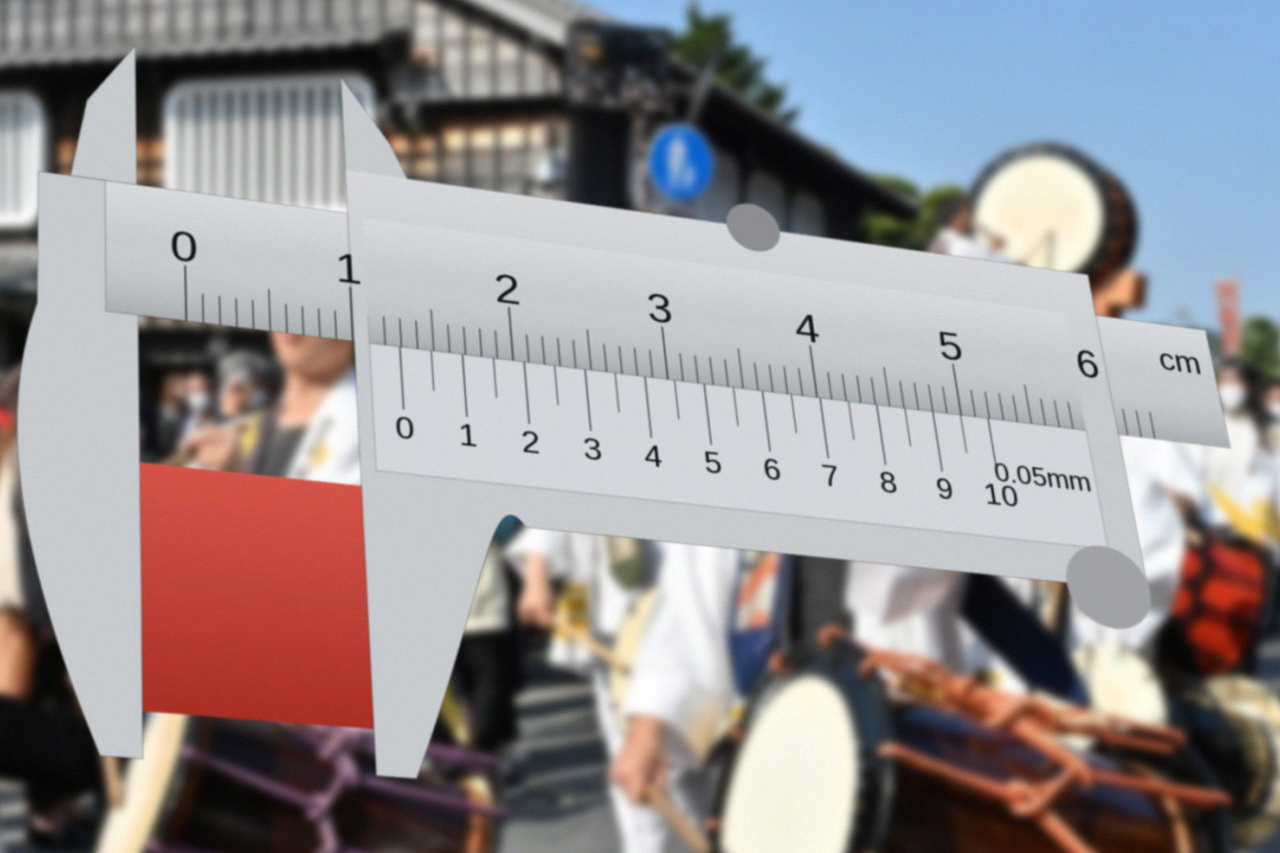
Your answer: **12.9** mm
